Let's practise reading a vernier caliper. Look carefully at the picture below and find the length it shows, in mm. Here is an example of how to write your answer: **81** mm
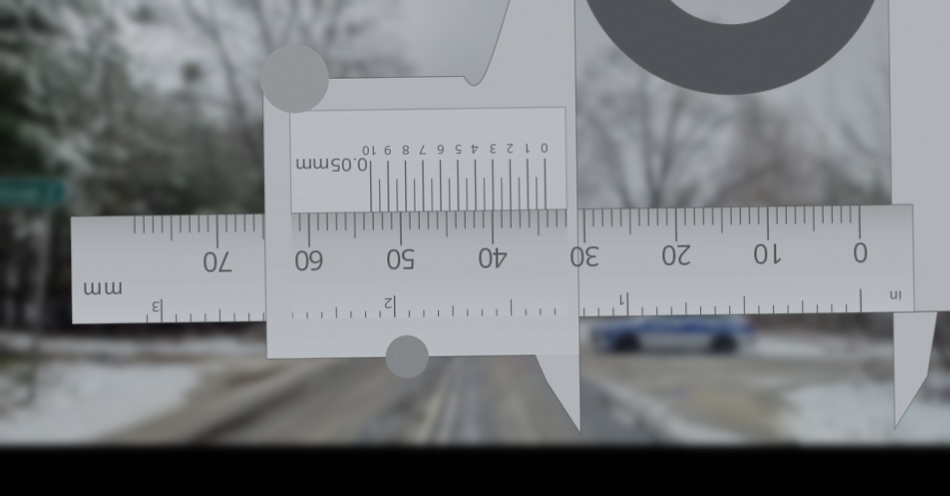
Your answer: **34.2** mm
